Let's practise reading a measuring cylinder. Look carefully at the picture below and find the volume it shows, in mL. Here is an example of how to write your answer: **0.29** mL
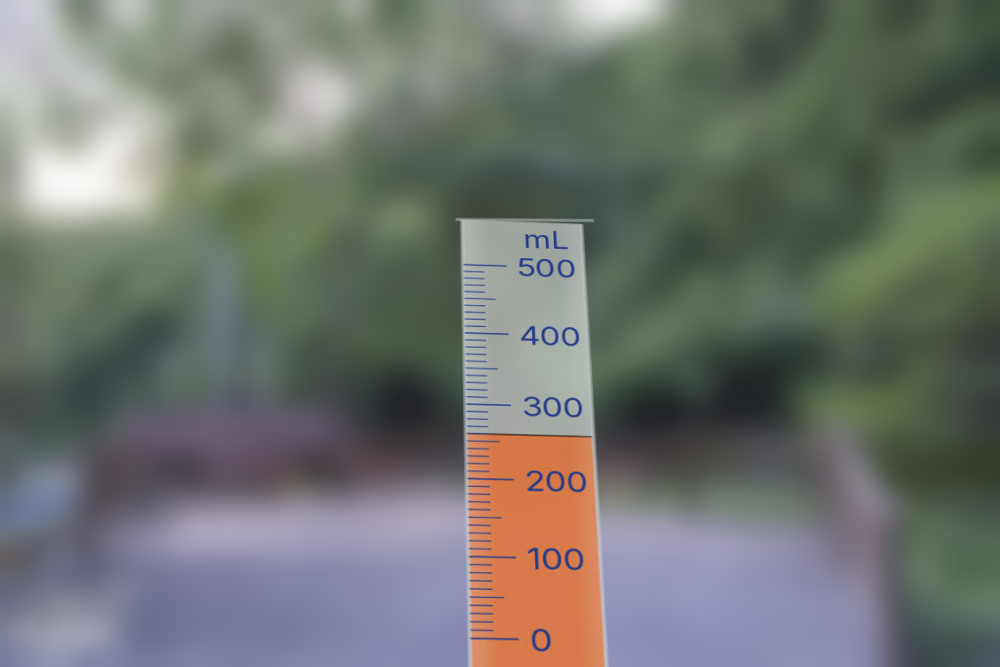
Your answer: **260** mL
